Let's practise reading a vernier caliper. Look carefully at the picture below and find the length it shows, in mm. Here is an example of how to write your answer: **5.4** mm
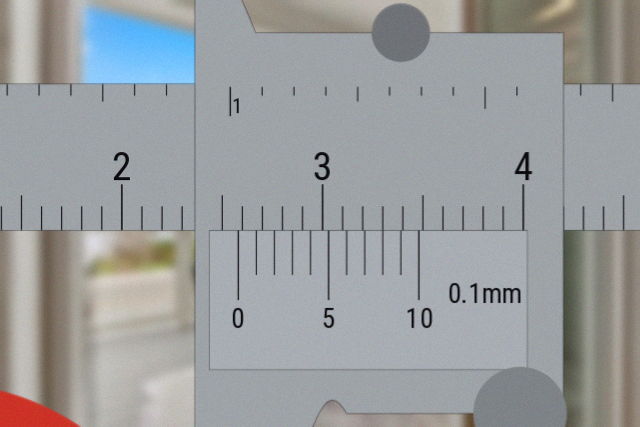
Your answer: **25.8** mm
